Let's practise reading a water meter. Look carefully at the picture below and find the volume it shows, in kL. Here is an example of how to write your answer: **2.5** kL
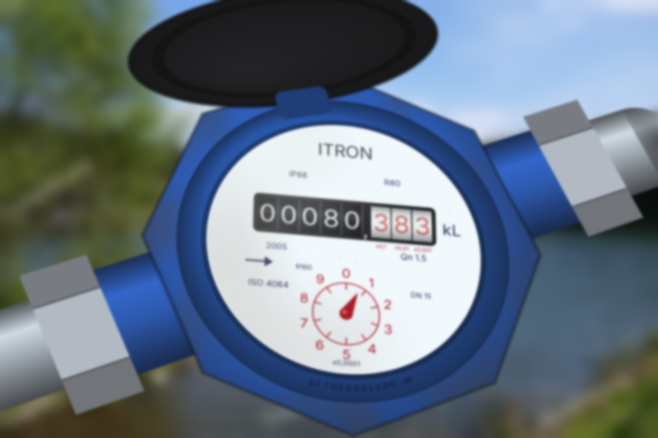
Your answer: **80.3830** kL
